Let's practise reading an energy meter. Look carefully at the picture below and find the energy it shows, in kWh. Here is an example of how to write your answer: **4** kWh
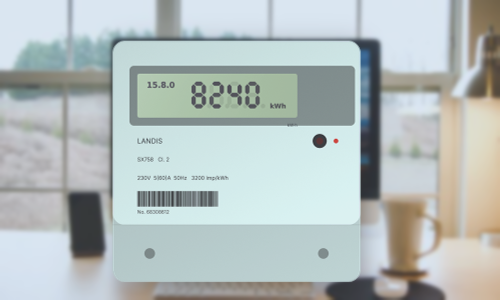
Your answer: **8240** kWh
